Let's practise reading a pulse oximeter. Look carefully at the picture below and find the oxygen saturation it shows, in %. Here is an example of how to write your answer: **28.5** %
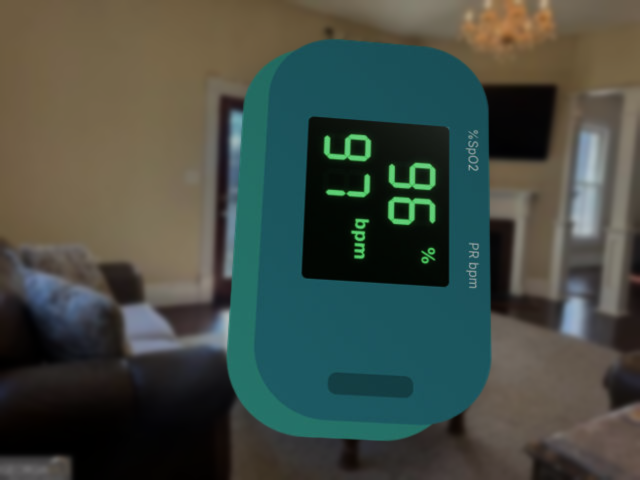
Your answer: **96** %
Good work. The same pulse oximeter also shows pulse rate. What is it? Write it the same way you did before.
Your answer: **97** bpm
